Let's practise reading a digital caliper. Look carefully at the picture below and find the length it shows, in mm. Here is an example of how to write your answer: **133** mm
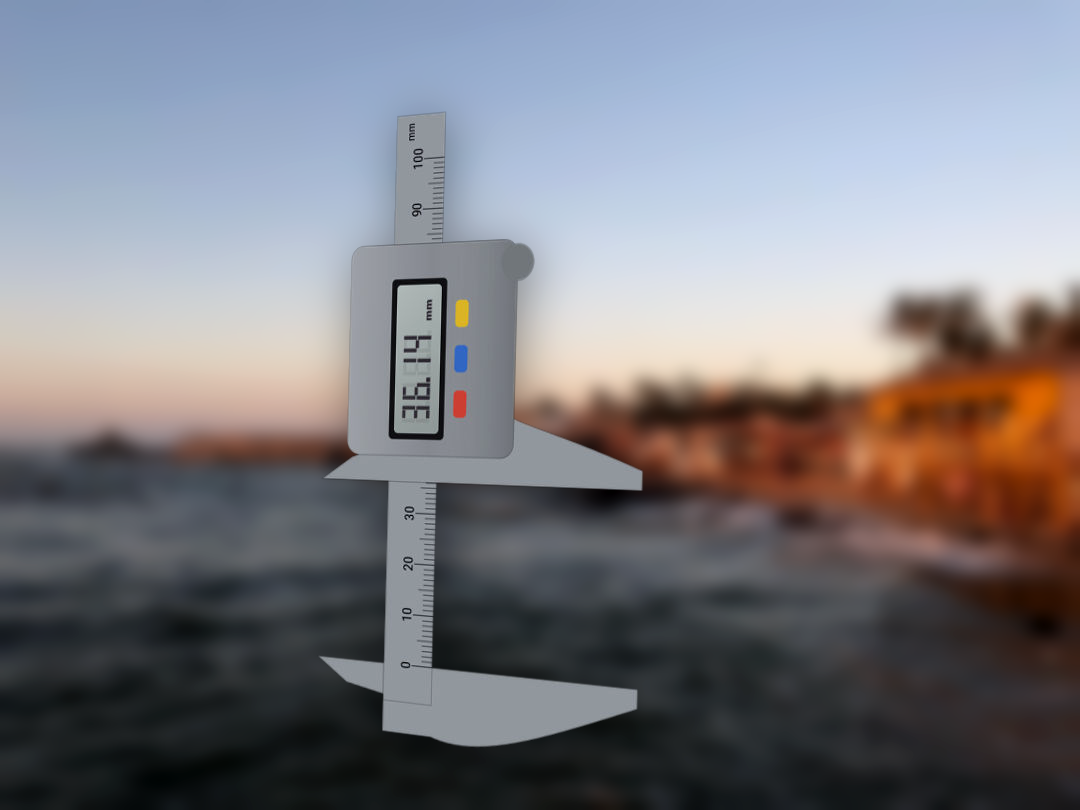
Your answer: **36.14** mm
